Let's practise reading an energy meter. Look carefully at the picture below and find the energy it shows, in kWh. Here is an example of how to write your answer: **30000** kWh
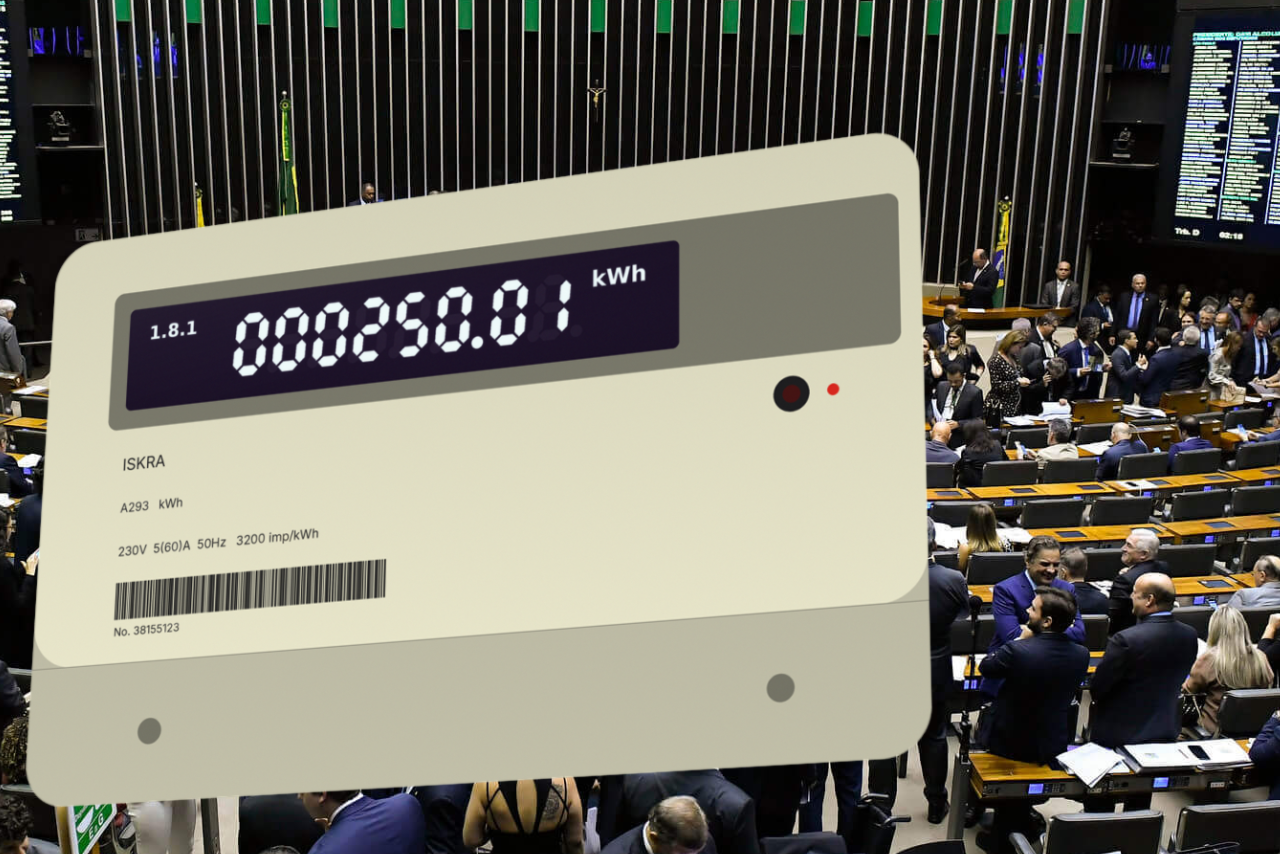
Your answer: **250.01** kWh
